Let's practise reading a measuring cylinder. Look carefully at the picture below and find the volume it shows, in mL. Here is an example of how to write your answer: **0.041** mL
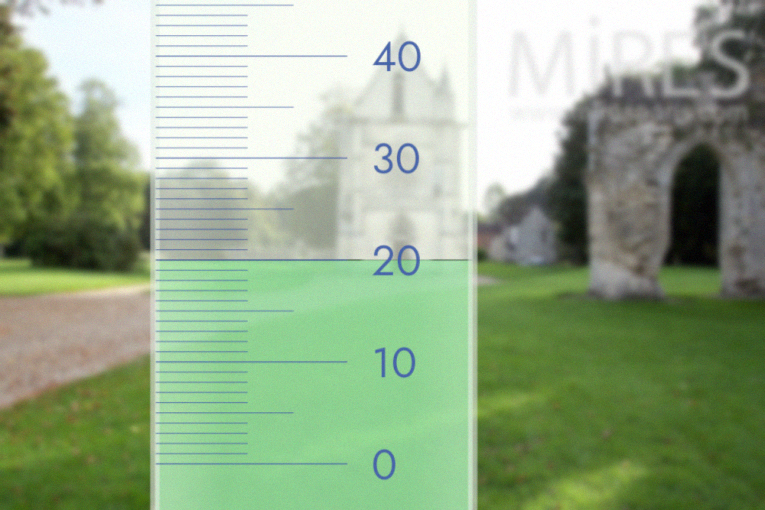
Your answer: **20** mL
